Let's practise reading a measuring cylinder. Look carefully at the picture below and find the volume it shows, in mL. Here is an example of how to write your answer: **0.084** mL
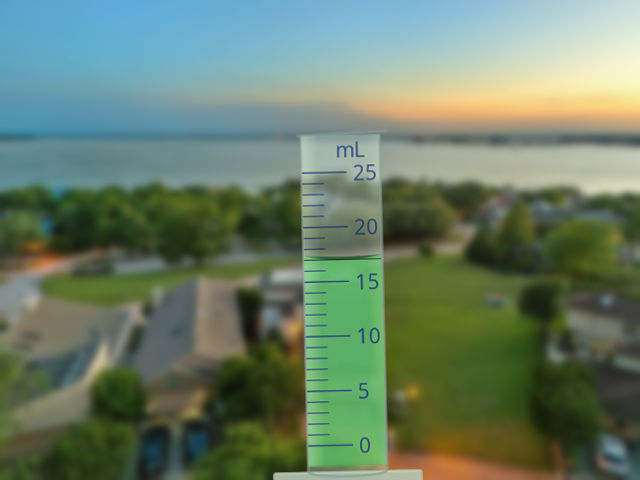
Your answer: **17** mL
